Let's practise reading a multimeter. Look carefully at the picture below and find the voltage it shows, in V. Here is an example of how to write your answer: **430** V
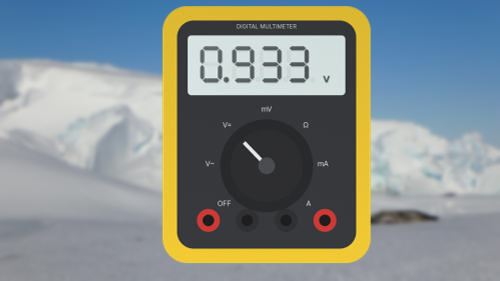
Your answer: **0.933** V
